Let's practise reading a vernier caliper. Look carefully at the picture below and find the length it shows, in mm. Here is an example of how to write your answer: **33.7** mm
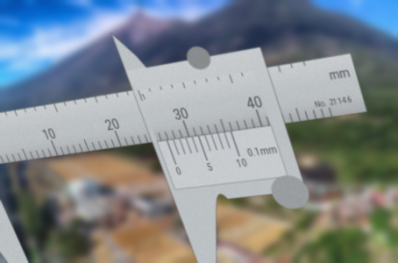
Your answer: **26.8** mm
